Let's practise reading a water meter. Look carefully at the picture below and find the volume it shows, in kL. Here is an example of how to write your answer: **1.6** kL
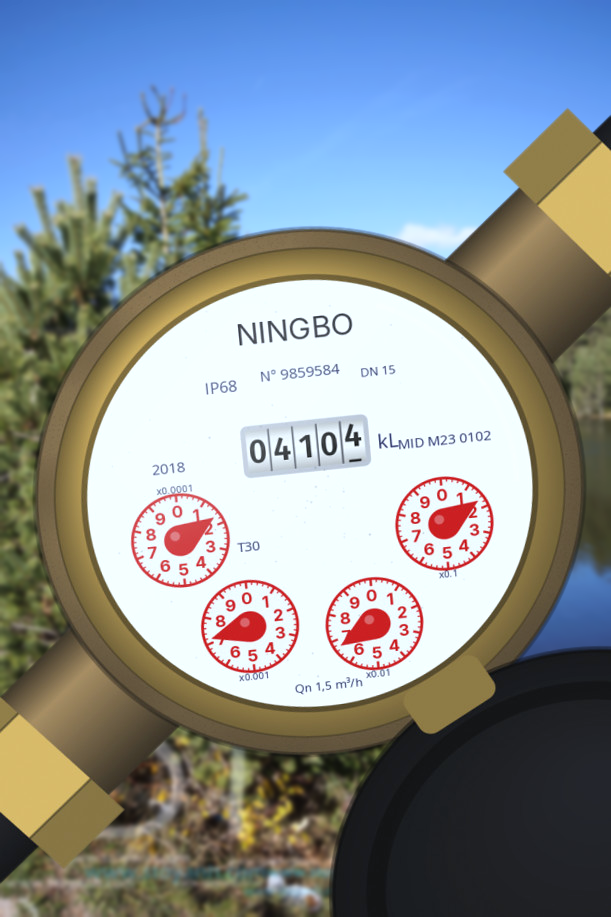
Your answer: **4104.1671** kL
